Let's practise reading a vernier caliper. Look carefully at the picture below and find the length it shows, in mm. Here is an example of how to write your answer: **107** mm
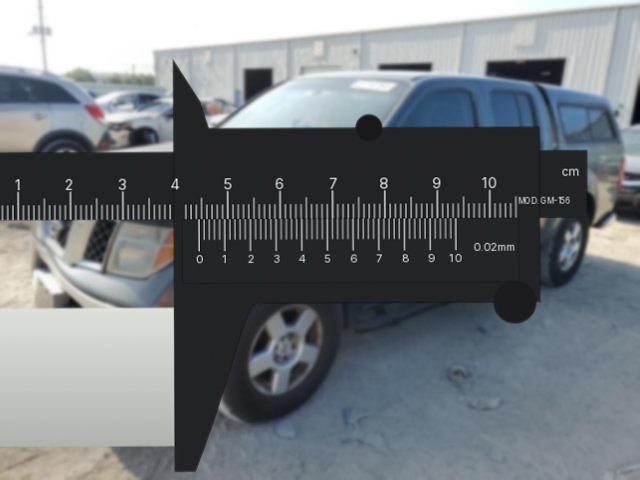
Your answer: **44.5** mm
